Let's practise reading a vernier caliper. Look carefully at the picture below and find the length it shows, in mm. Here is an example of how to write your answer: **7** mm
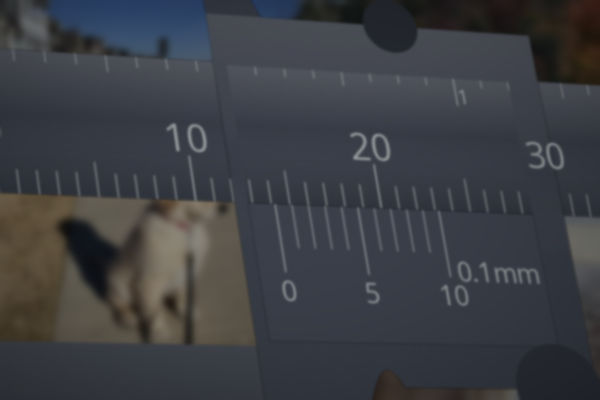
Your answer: **14.2** mm
